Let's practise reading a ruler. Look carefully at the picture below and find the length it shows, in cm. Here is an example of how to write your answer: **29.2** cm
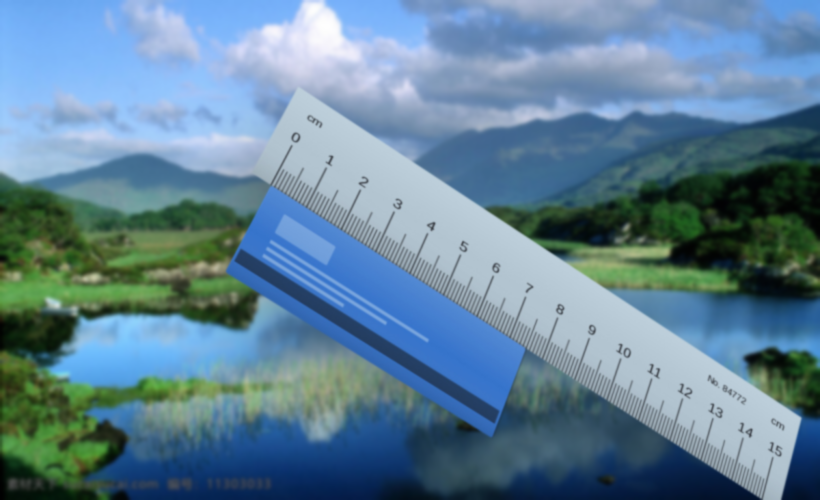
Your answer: **7.5** cm
